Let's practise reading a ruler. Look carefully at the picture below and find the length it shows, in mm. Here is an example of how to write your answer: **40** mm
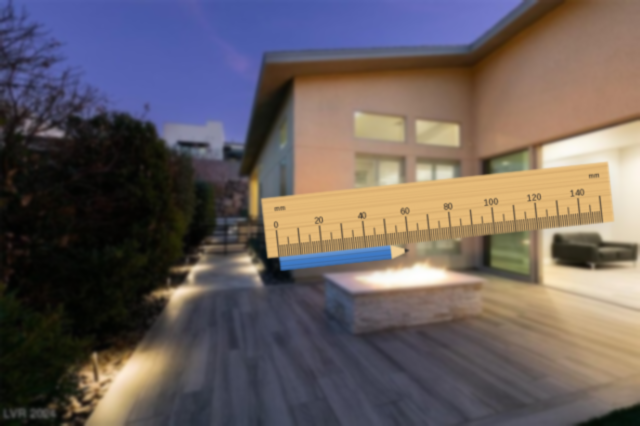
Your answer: **60** mm
